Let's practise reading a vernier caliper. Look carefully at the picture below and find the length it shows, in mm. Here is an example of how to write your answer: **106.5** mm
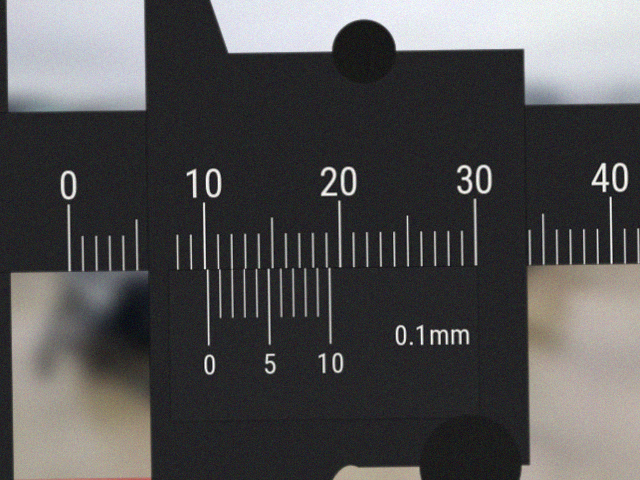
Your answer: **10.2** mm
